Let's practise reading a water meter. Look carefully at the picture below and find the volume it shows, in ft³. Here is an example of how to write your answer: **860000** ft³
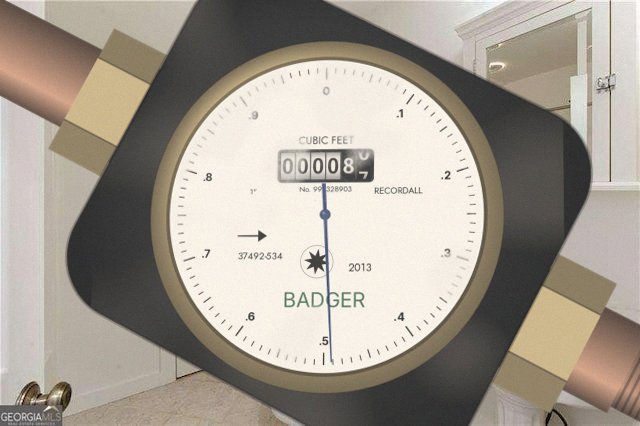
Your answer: **86.49** ft³
